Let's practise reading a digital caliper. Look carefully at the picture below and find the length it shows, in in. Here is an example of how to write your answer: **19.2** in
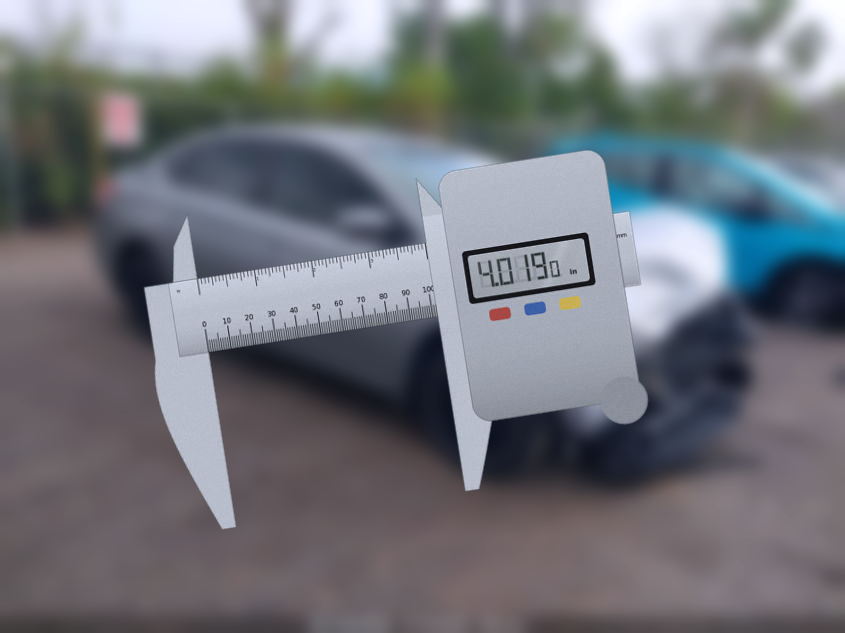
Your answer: **4.0190** in
